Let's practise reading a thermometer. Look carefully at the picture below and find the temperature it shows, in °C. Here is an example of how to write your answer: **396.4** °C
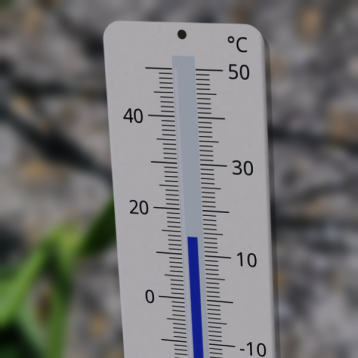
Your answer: **14** °C
